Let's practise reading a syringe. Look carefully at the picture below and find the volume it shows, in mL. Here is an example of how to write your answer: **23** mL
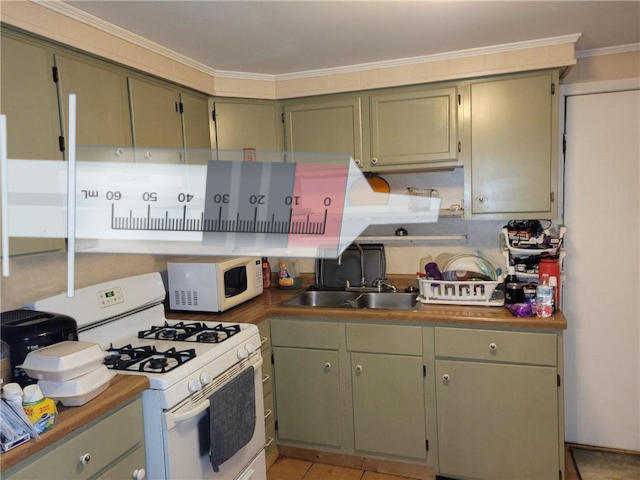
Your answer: **10** mL
